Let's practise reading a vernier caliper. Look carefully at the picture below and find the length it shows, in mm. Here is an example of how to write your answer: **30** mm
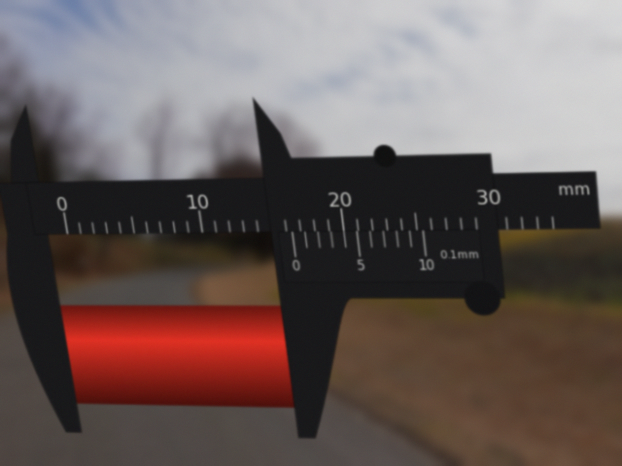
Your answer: **16.4** mm
